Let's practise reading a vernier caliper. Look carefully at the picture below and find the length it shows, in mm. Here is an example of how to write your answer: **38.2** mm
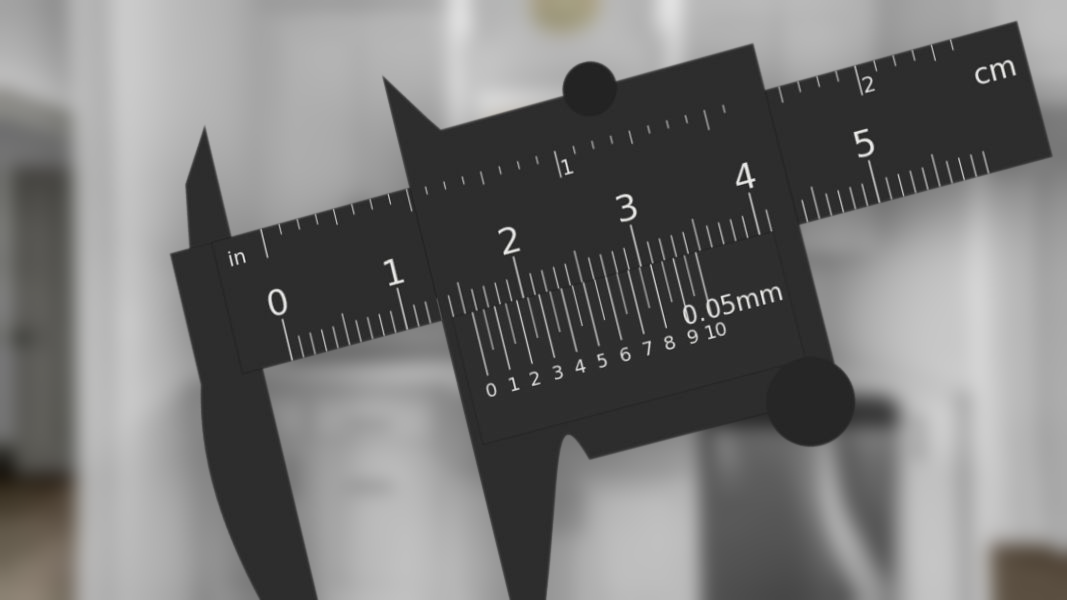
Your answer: **15.6** mm
